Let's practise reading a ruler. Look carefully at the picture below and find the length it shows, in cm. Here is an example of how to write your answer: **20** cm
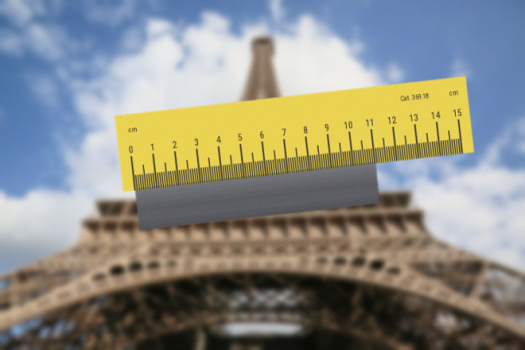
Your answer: **11** cm
